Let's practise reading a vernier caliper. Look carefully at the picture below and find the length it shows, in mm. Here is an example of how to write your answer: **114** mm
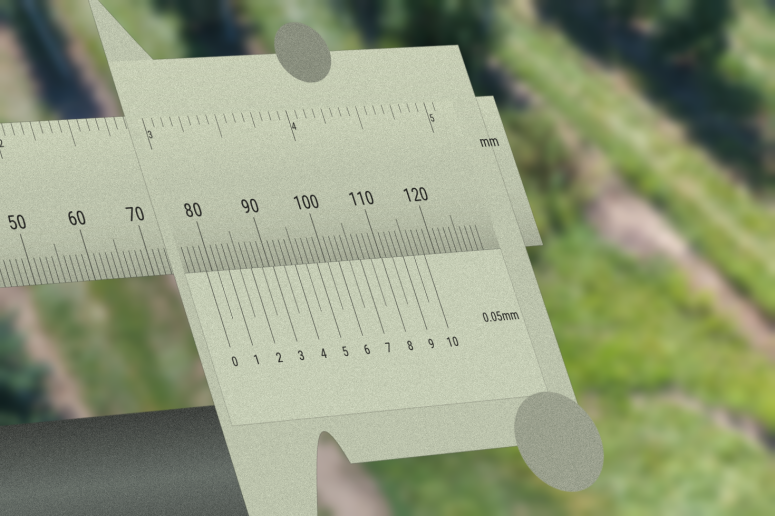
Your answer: **79.0** mm
